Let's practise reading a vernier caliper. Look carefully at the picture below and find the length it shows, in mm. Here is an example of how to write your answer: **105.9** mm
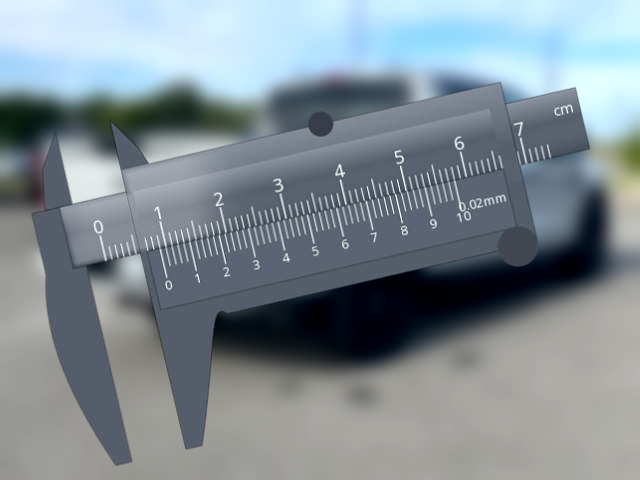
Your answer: **9.0** mm
